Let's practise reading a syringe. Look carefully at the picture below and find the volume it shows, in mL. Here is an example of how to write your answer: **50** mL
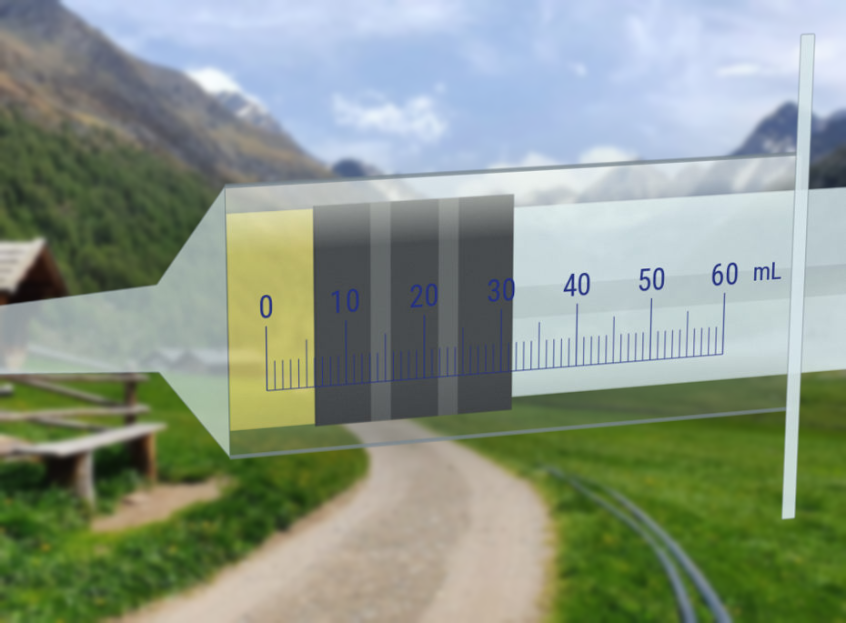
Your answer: **6** mL
